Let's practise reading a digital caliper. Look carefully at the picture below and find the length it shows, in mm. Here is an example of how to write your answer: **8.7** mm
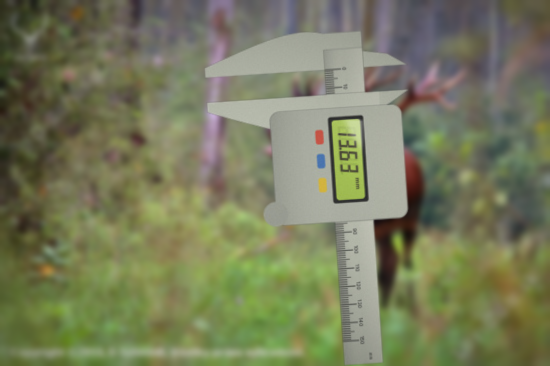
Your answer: **13.63** mm
